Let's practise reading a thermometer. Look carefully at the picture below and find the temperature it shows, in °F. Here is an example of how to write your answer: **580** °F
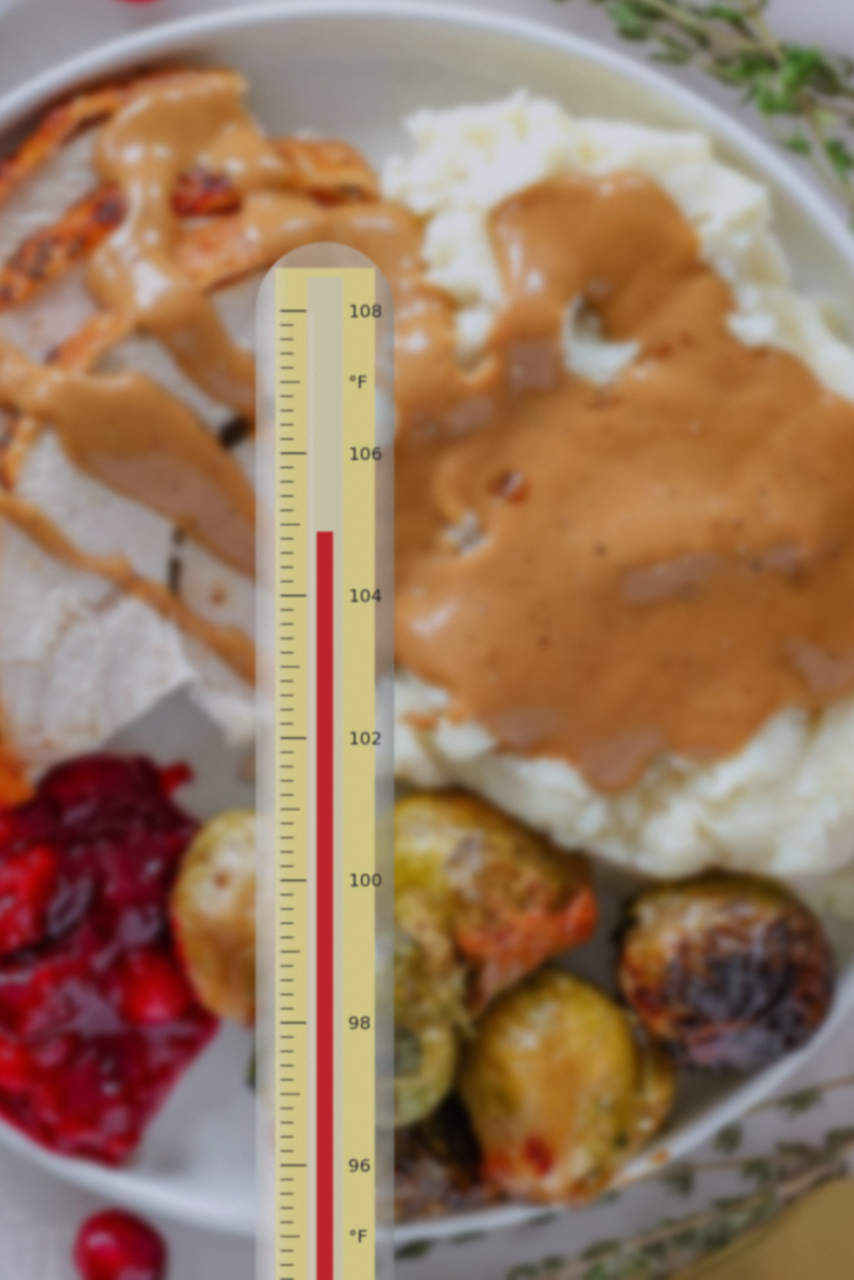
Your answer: **104.9** °F
